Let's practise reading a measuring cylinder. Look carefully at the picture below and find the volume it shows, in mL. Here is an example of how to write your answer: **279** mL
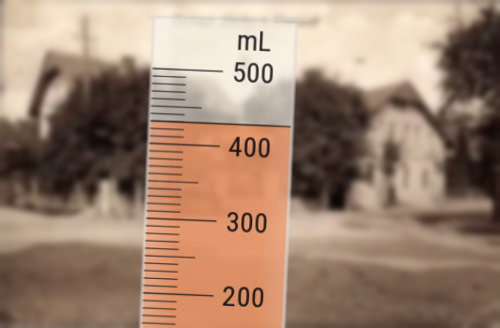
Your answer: **430** mL
